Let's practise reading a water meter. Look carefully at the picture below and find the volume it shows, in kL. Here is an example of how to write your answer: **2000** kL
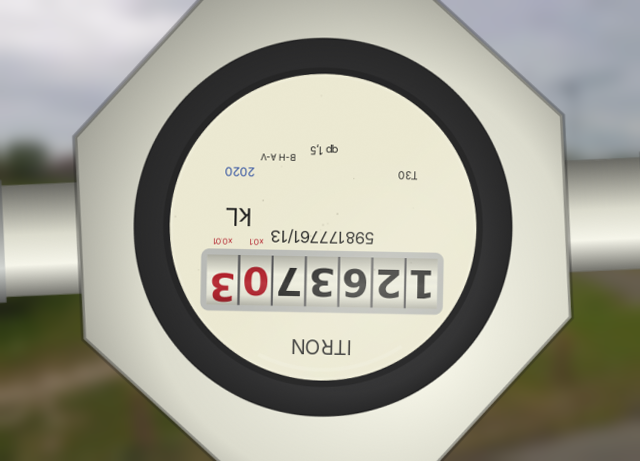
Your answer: **12637.03** kL
